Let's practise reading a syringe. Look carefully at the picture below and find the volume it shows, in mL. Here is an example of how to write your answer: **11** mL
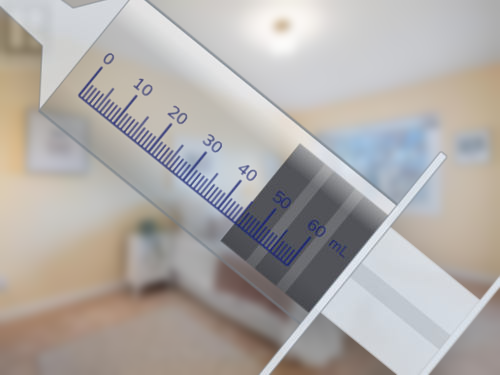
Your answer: **45** mL
